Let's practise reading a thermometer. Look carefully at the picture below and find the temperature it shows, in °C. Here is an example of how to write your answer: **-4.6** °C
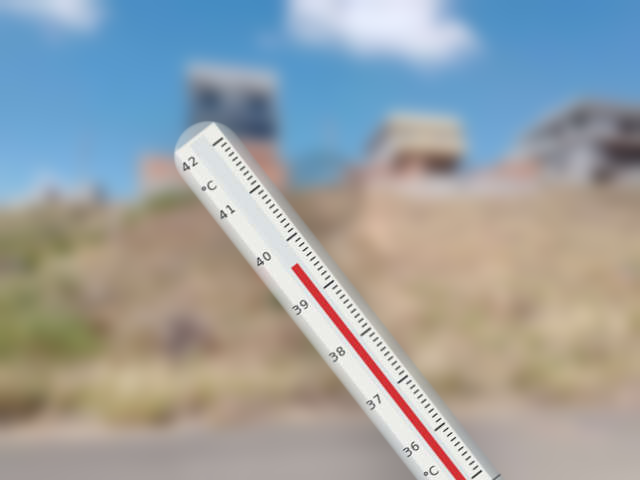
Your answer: **39.6** °C
